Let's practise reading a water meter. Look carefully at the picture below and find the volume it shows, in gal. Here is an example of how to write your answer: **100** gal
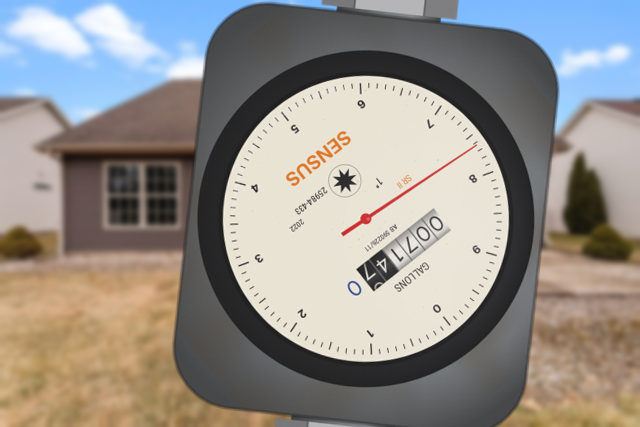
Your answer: **71467.6** gal
